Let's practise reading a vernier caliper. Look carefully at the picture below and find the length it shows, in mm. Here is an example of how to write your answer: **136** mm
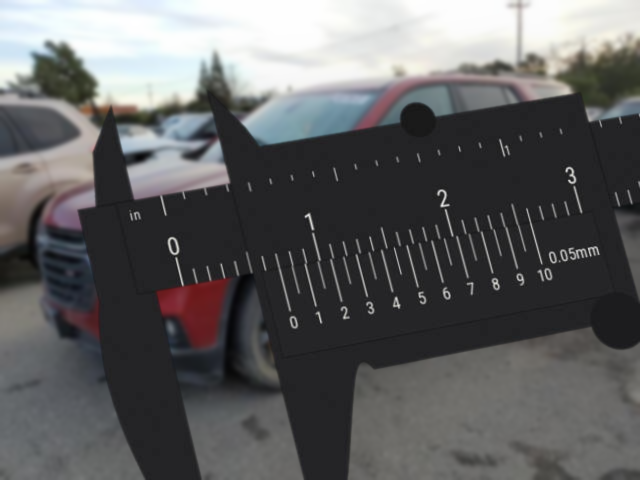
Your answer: **7.0** mm
